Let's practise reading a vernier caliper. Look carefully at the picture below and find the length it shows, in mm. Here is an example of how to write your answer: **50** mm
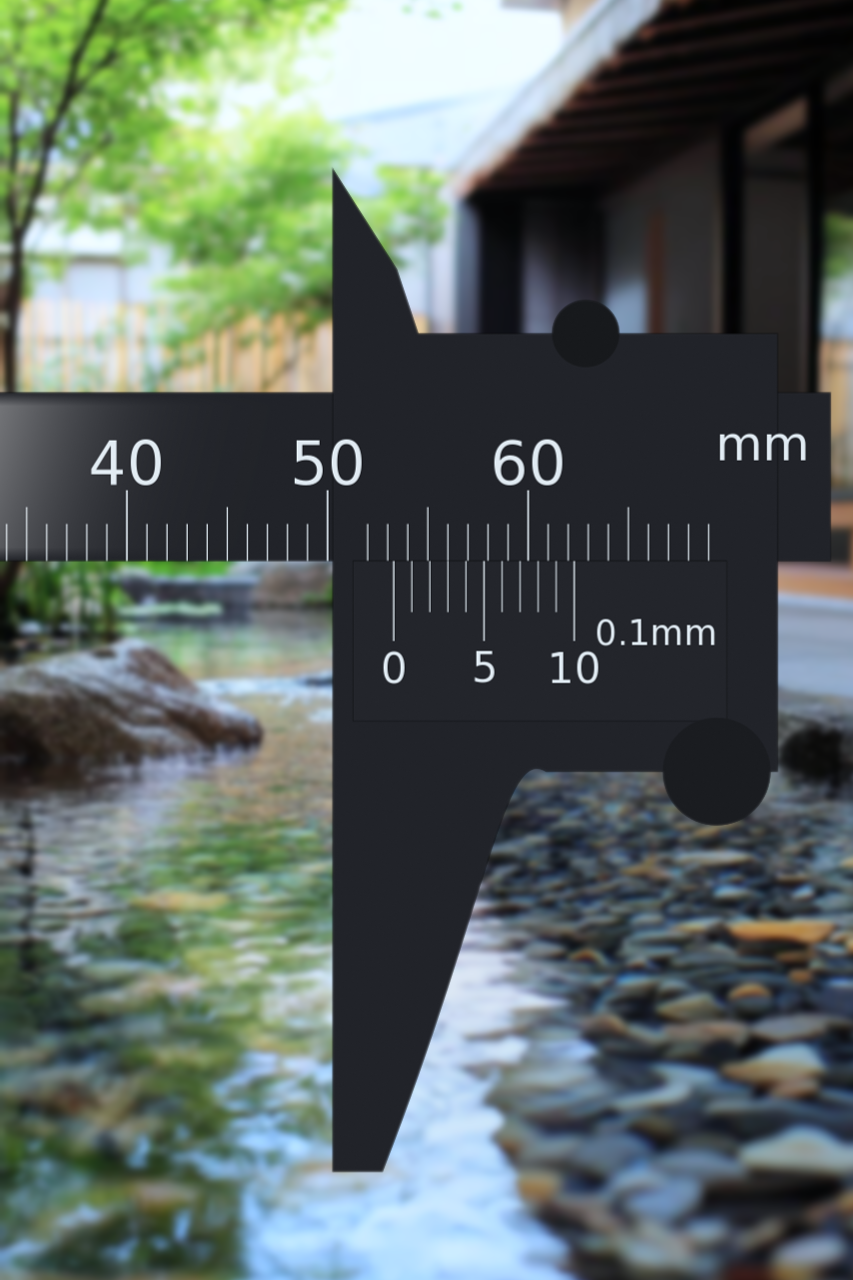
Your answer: **53.3** mm
